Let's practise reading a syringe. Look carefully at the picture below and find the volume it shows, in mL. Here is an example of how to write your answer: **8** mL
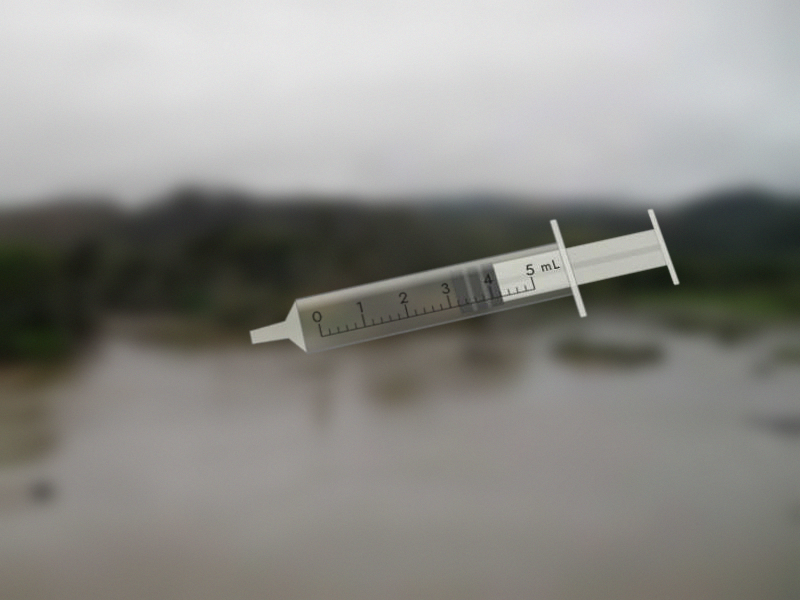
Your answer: **3.2** mL
